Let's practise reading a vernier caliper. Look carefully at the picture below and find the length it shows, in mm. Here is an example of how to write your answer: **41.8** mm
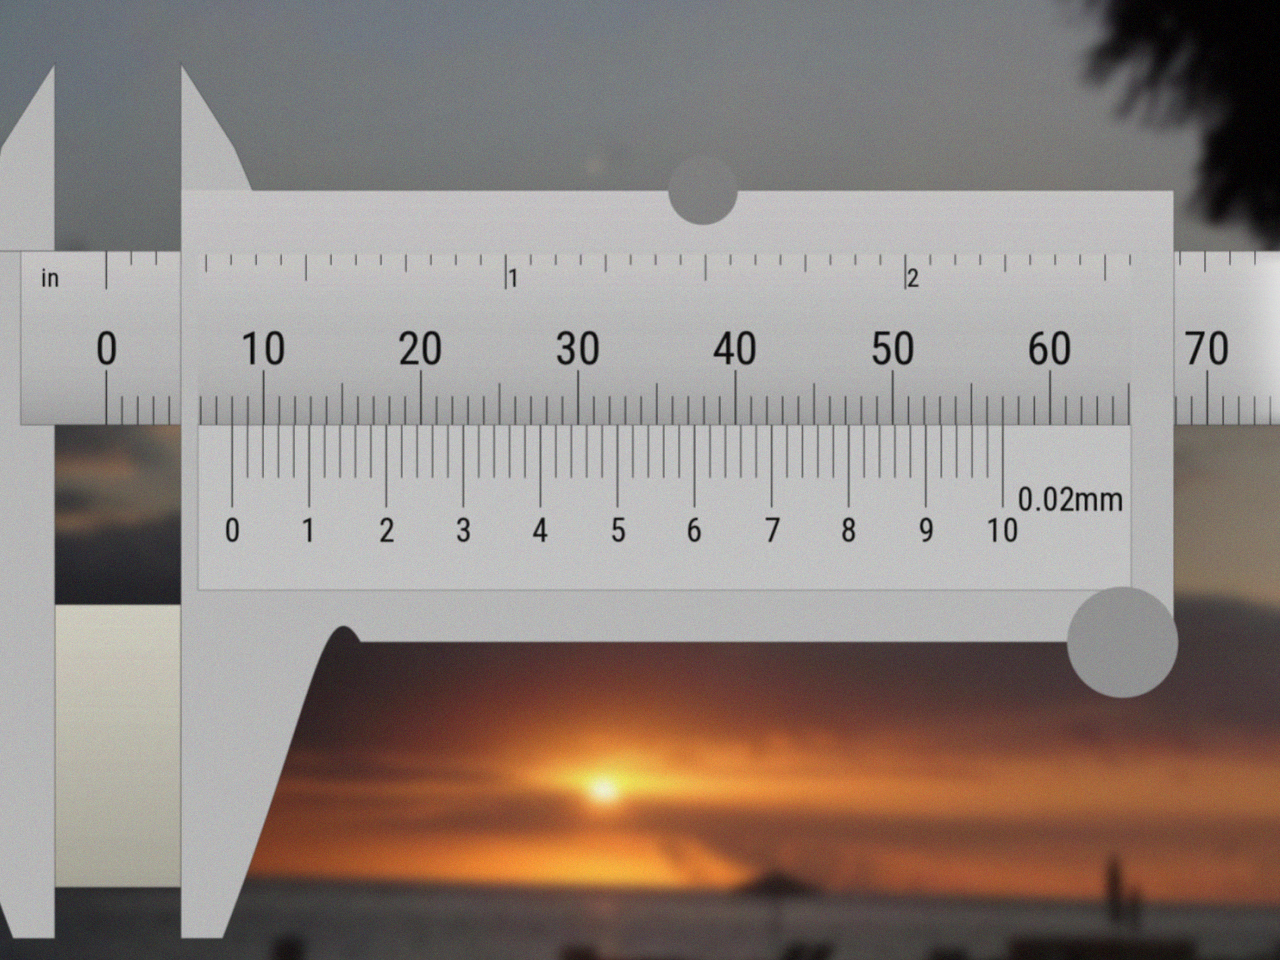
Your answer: **8.0** mm
